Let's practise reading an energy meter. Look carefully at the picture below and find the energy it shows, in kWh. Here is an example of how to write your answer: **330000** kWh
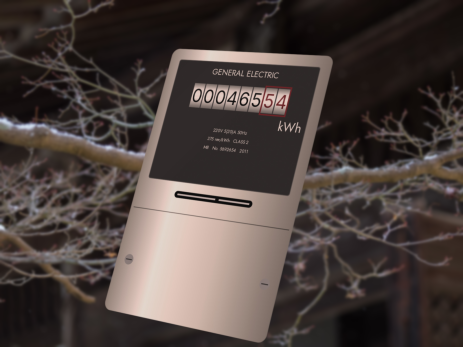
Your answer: **465.54** kWh
